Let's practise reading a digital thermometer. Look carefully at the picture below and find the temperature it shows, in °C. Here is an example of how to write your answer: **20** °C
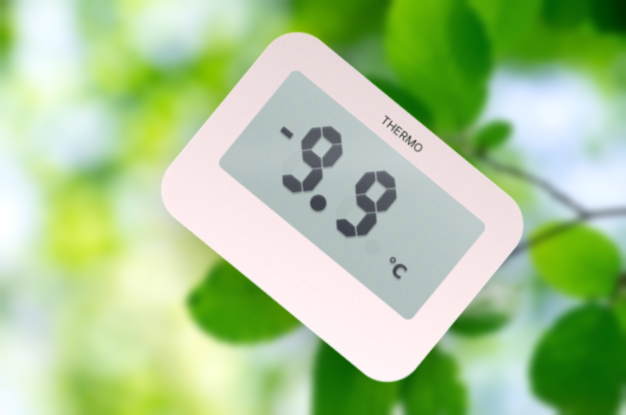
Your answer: **-9.9** °C
